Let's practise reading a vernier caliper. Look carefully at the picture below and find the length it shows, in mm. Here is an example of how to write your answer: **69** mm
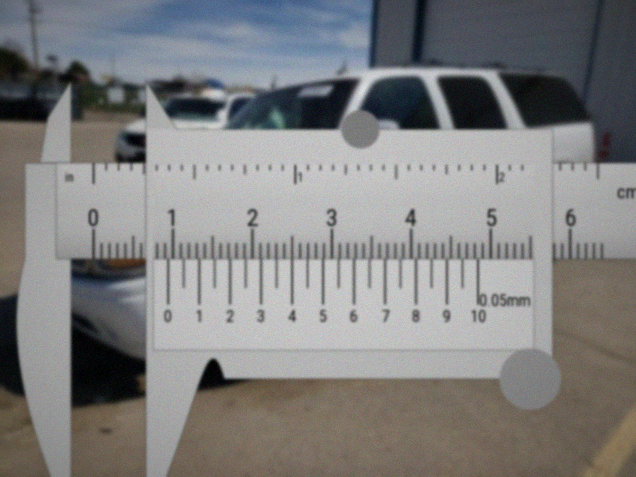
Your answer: **9.4** mm
